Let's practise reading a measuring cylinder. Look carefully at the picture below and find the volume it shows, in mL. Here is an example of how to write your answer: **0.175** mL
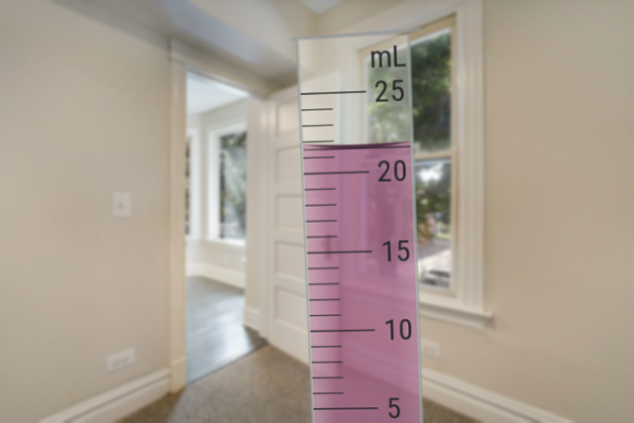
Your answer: **21.5** mL
